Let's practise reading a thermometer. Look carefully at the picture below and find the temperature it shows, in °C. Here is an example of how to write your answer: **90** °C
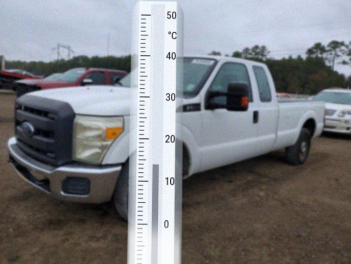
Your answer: **14** °C
